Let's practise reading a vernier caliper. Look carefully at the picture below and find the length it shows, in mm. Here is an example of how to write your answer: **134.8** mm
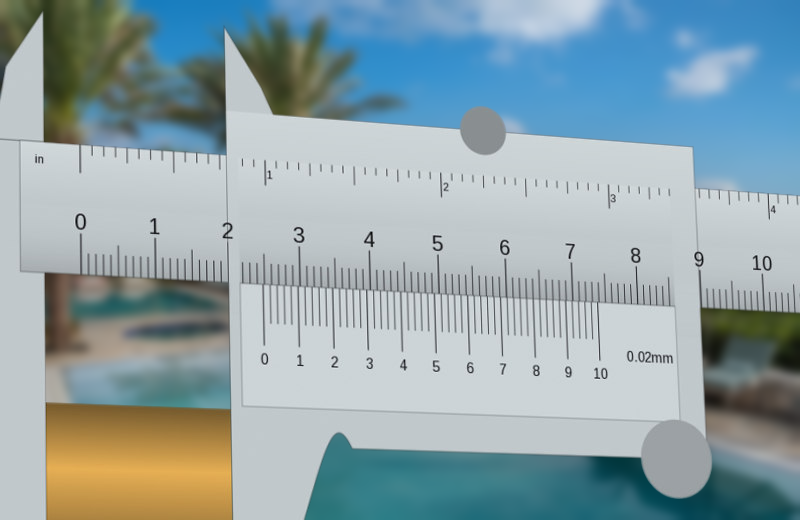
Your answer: **24.8** mm
